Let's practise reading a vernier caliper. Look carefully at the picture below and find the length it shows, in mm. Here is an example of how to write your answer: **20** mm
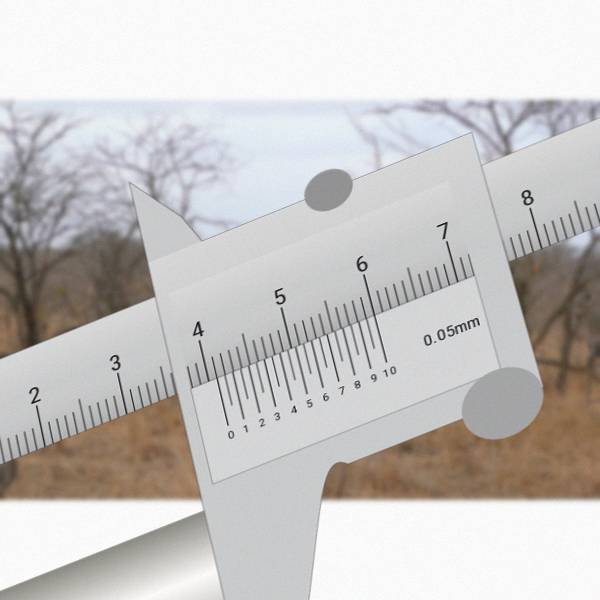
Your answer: **41.0** mm
